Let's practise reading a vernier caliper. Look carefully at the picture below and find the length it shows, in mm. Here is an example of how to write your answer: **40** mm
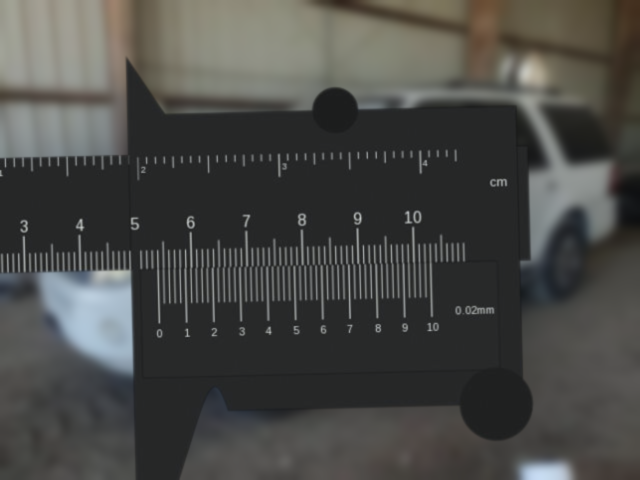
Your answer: **54.0** mm
